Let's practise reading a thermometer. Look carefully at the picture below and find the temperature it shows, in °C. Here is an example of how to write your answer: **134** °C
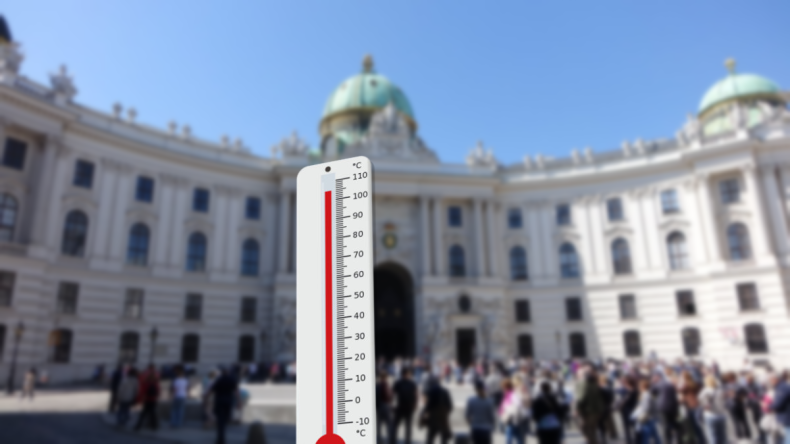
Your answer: **105** °C
